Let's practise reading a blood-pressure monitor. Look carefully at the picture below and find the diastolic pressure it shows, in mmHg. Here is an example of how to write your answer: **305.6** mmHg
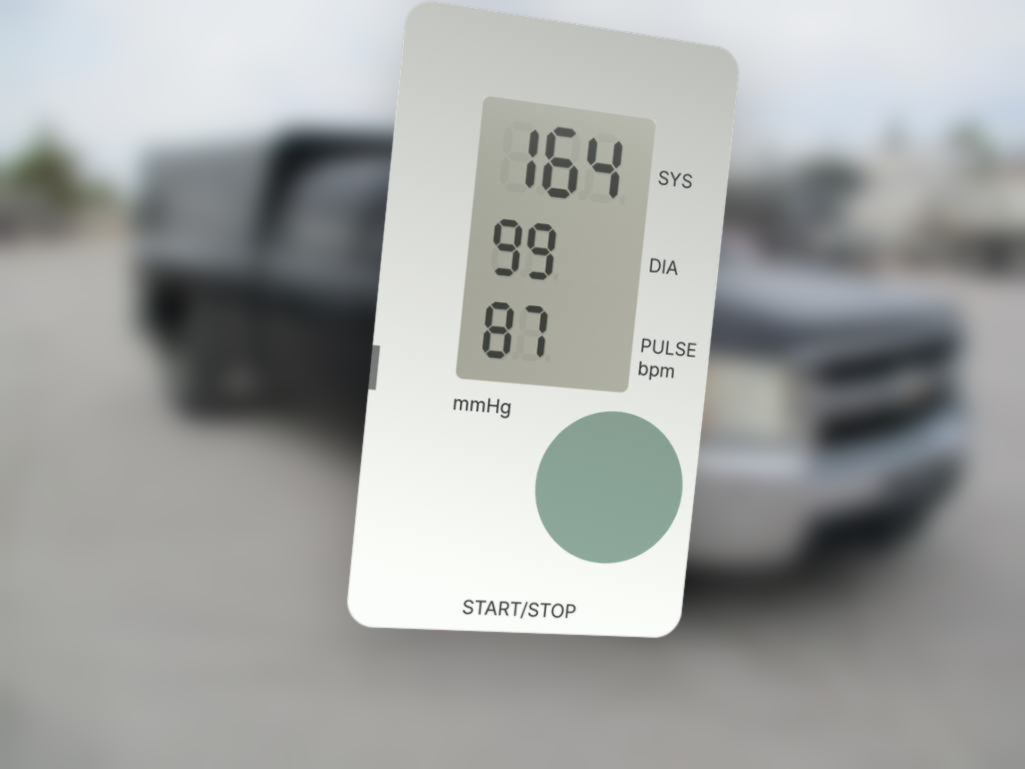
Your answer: **99** mmHg
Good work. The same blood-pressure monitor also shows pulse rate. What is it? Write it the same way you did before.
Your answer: **87** bpm
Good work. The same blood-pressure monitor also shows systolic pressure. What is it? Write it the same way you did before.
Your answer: **164** mmHg
